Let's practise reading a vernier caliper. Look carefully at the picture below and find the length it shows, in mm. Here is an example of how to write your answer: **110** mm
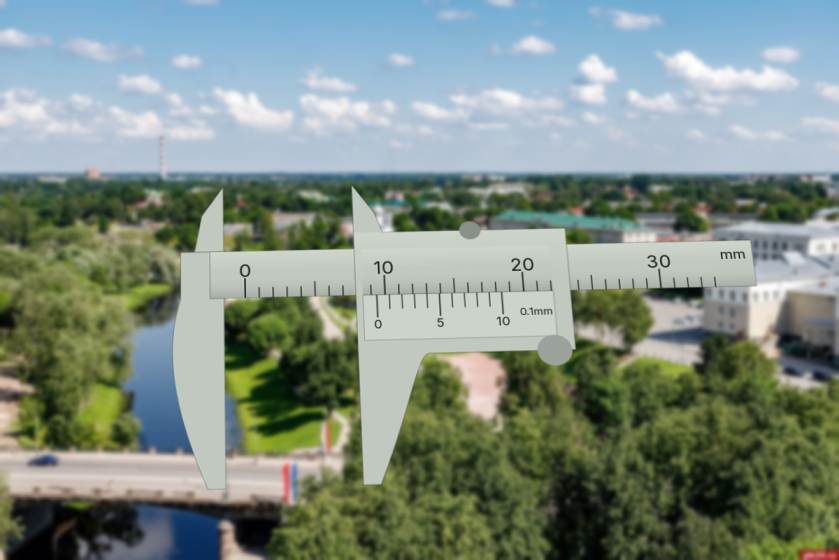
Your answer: **9.4** mm
